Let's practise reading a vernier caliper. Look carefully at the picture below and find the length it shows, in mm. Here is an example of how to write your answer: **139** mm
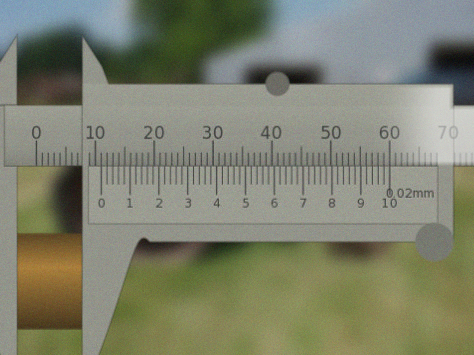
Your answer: **11.0** mm
